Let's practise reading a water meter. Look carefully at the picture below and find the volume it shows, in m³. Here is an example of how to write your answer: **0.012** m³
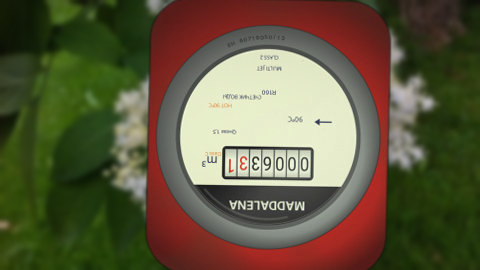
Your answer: **63.31** m³
